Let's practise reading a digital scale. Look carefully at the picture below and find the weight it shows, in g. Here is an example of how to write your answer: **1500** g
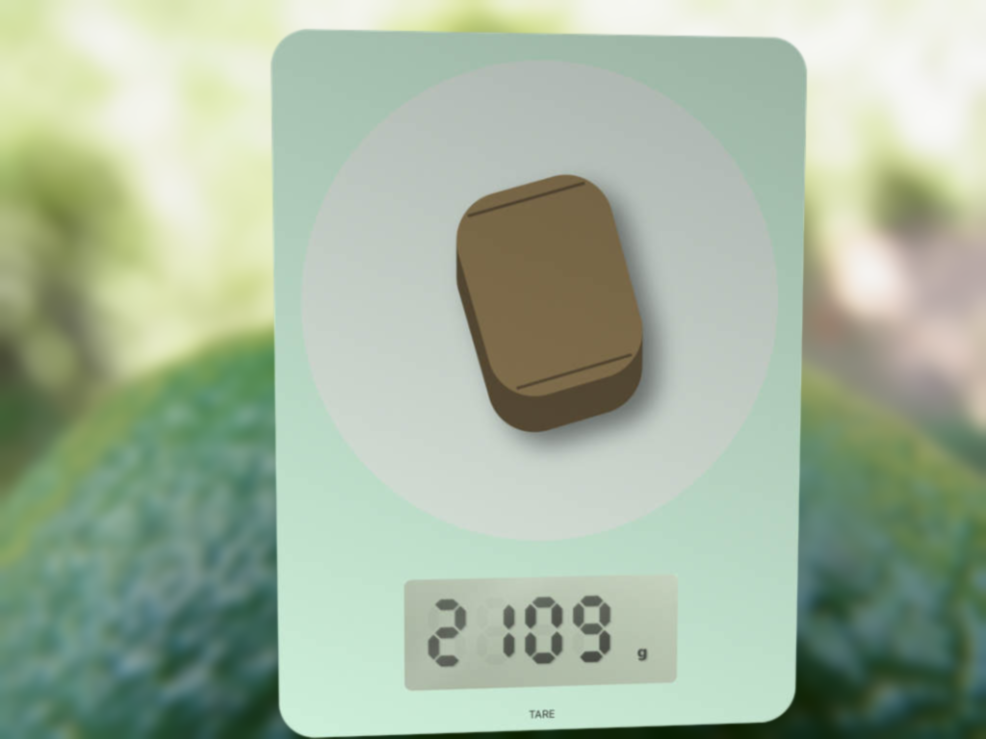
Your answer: **2109** g
